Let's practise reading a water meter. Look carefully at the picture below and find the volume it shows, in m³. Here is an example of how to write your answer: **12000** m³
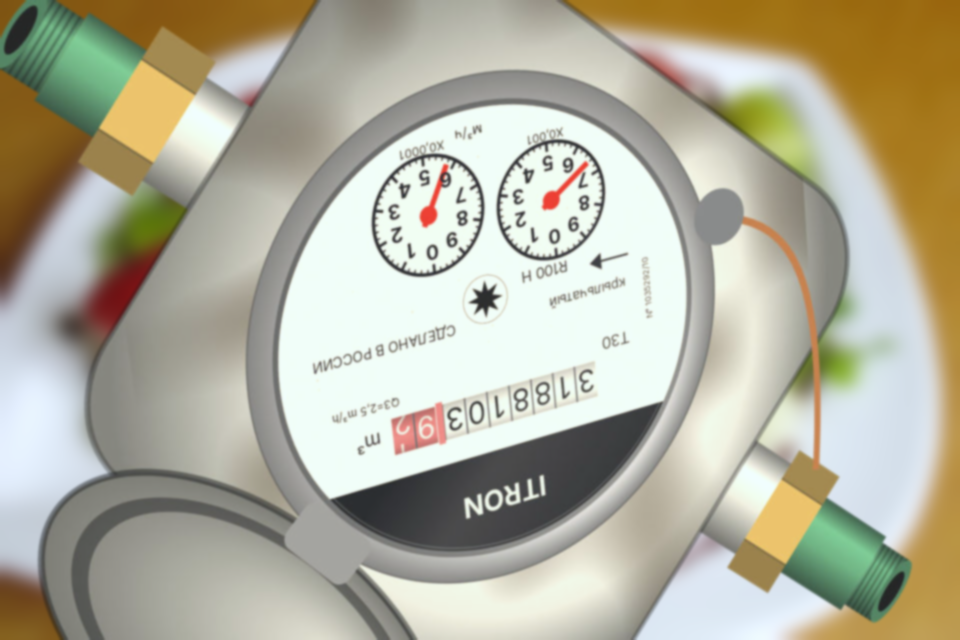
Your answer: **3188103.9165** m³
